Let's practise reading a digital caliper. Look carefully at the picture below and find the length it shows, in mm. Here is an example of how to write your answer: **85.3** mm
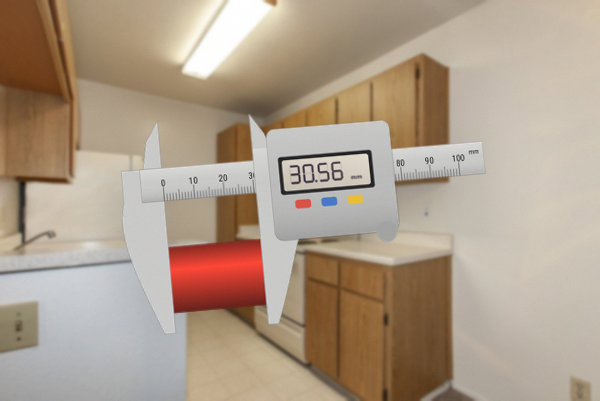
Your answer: **30.56** mm
